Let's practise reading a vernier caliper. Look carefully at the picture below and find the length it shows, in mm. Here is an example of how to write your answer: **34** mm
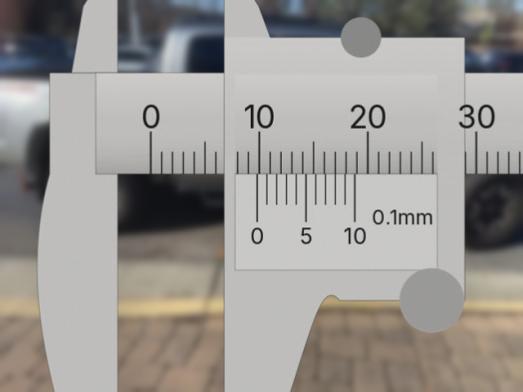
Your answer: **9.8** mm
